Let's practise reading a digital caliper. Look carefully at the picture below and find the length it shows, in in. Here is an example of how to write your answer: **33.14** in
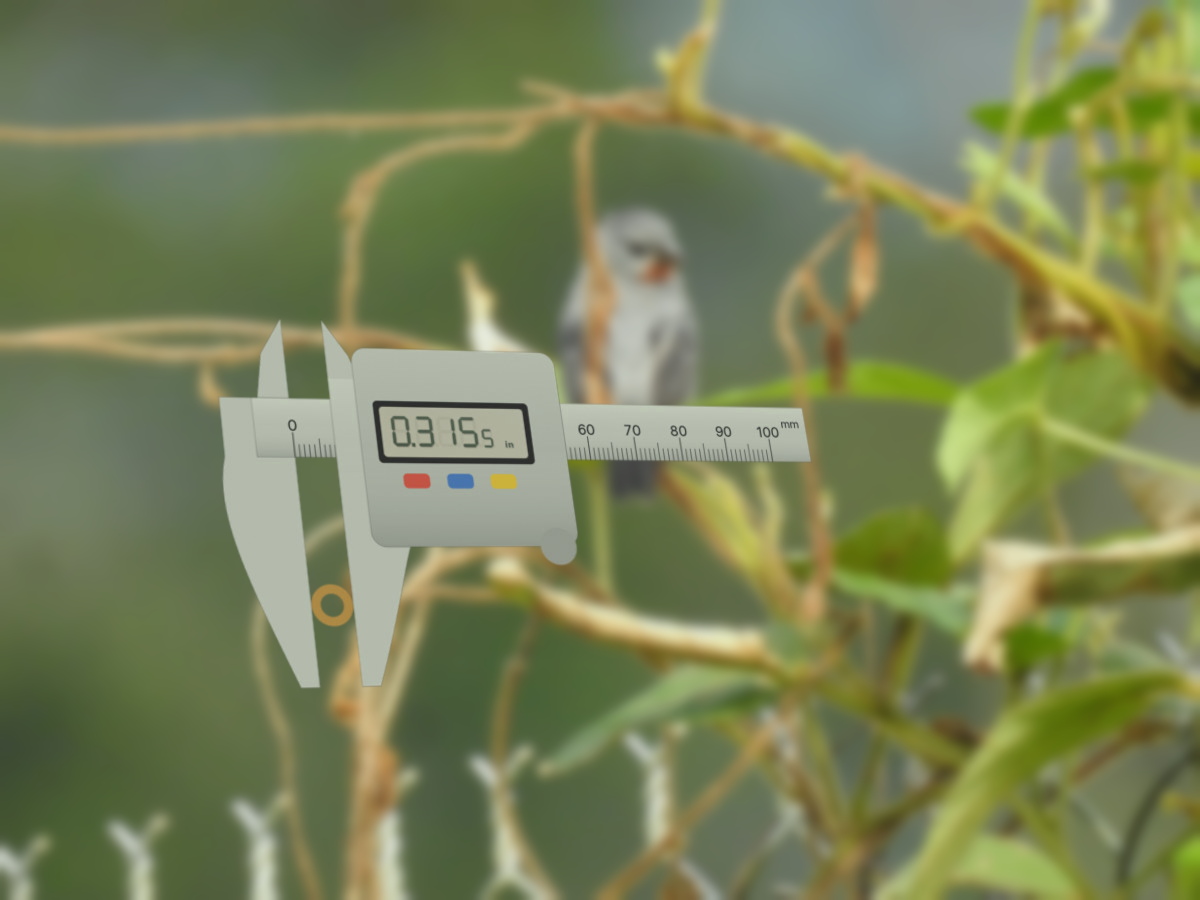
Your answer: **0.3155** in
